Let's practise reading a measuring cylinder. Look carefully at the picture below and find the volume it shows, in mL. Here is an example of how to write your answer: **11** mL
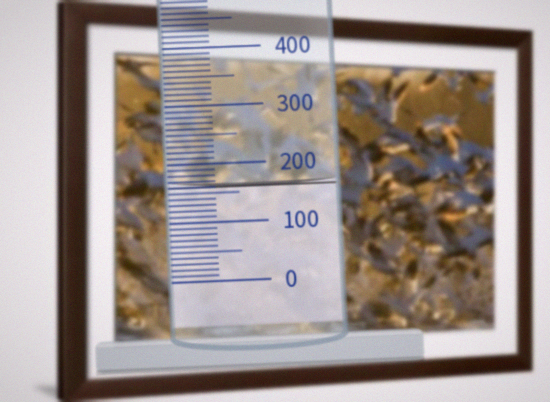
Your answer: **160** mL
